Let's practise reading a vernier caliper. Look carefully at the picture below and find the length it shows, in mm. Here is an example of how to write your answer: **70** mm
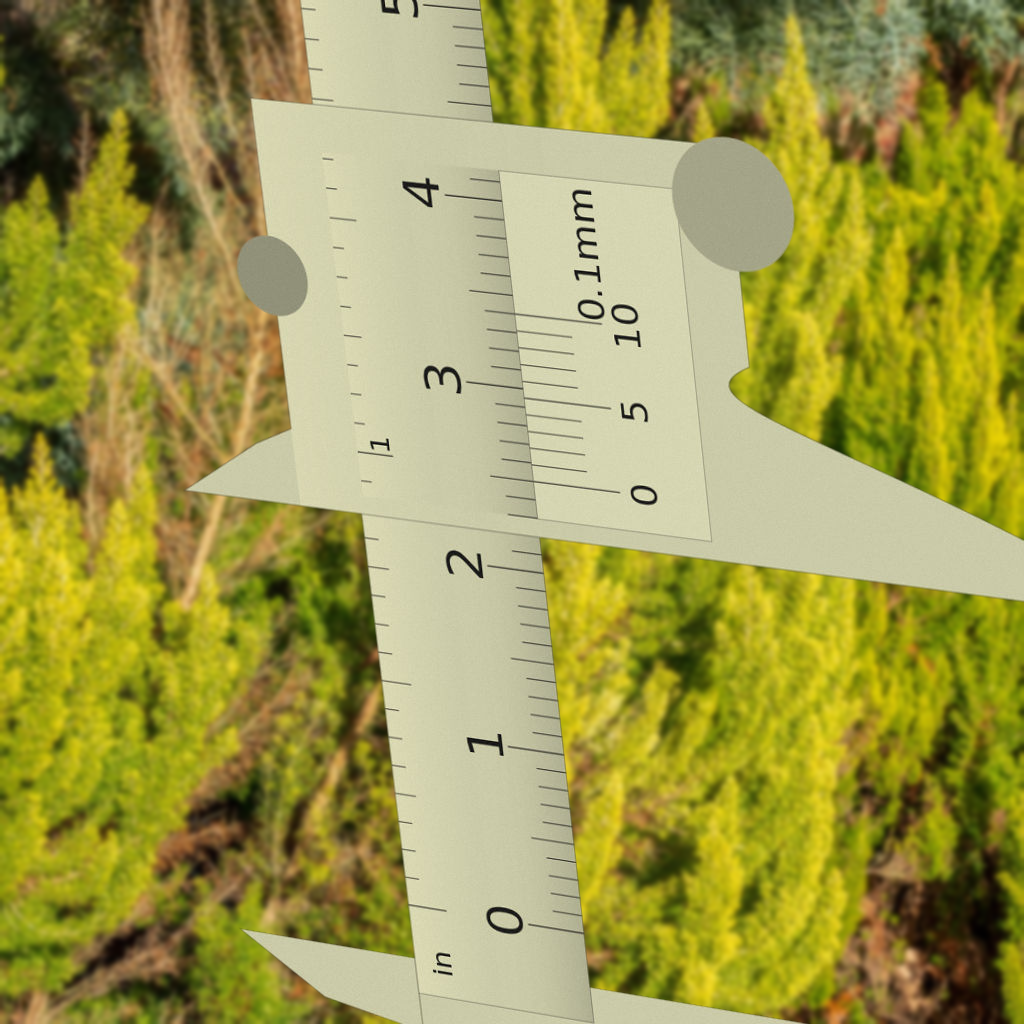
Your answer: **25.0** mm
